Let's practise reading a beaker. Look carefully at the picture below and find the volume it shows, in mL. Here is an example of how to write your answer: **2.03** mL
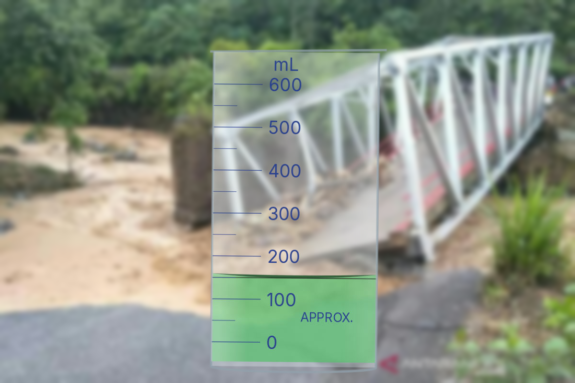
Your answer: **150** mL
